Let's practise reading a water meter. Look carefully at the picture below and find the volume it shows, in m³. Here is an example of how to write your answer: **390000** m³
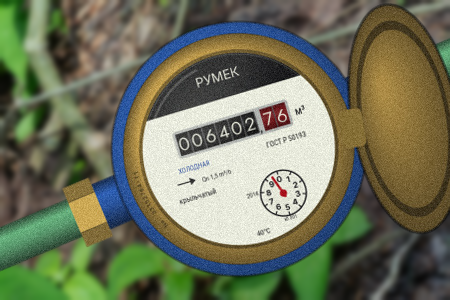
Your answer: **6402.759** m³
